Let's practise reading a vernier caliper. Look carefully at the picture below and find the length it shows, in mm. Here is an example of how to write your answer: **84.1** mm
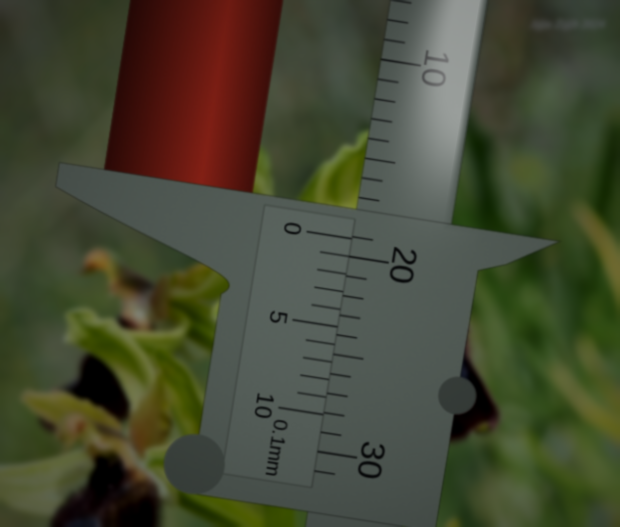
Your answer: **19.1** mm
